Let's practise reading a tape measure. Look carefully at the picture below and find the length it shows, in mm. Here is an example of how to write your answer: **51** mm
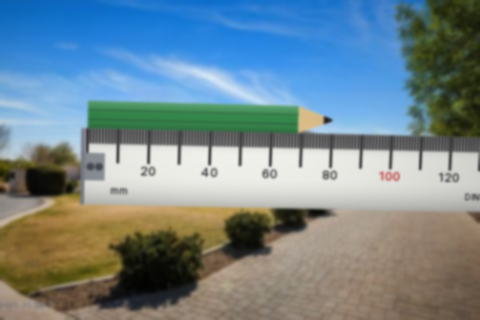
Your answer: **80** mm
